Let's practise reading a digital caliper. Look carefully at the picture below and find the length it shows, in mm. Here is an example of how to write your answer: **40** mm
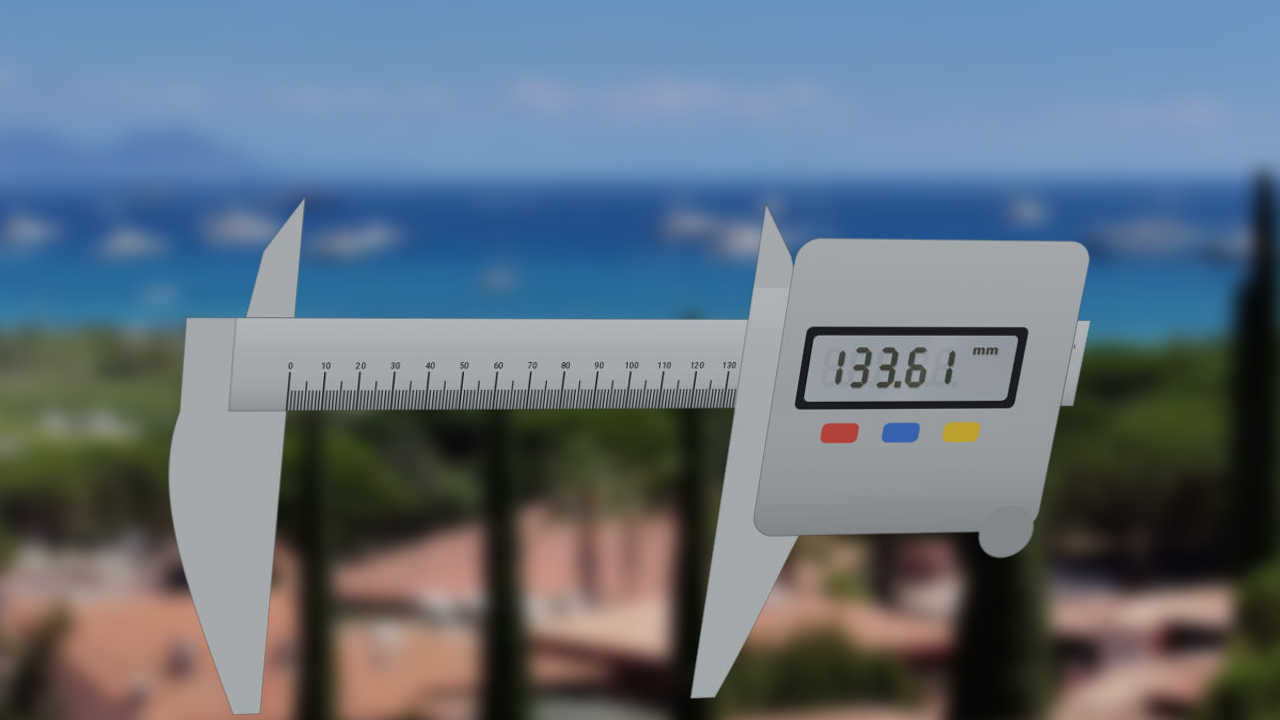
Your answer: **133.61** mm
